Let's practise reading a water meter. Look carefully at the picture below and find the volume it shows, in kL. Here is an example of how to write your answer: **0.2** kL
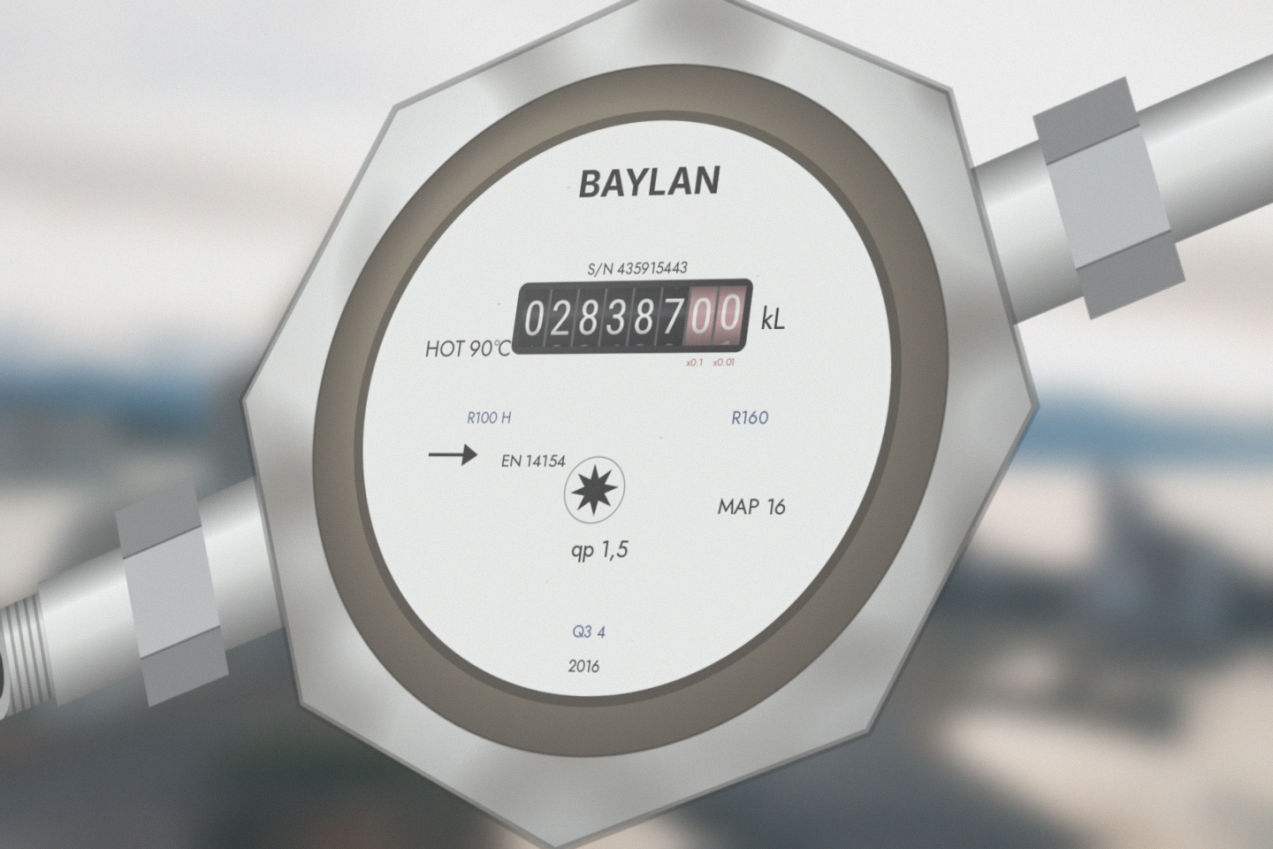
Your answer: **28387.00** kL
